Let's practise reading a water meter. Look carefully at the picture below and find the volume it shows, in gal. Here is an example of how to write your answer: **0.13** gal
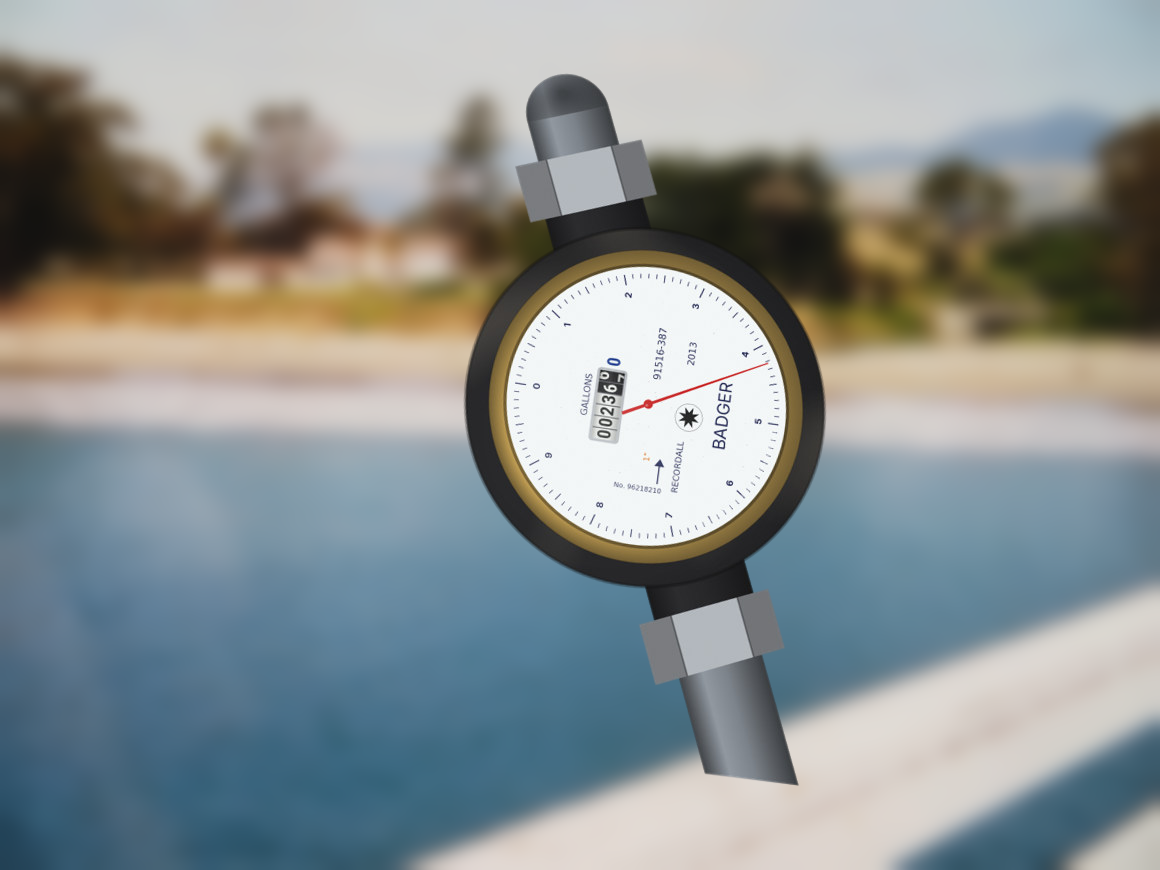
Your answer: **23664.2** gal
